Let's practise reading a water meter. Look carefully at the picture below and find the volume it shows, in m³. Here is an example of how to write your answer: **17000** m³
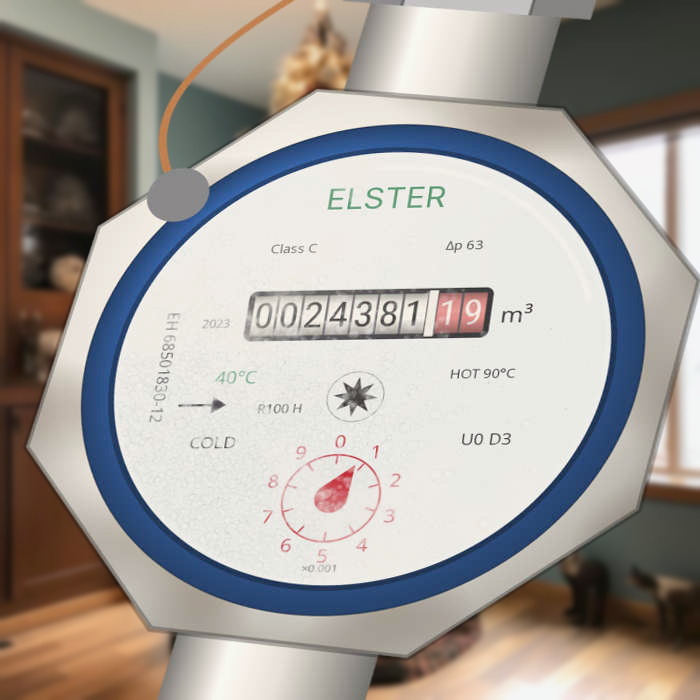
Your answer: **24381.190** m³
